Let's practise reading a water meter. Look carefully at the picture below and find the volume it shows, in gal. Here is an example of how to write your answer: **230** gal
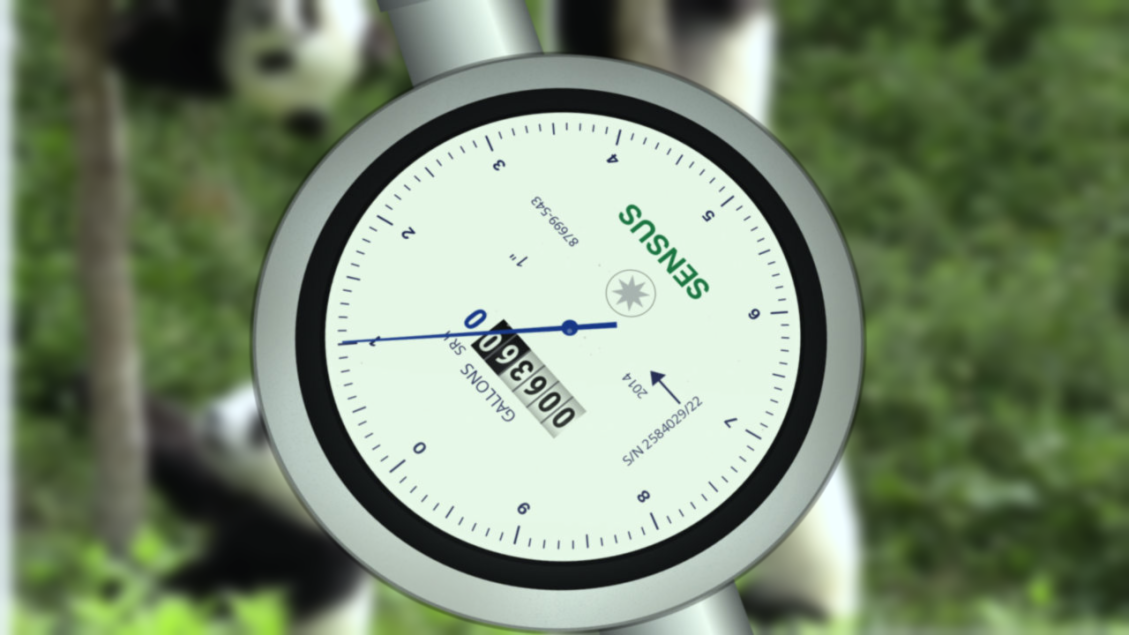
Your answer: **63601.0** gal
